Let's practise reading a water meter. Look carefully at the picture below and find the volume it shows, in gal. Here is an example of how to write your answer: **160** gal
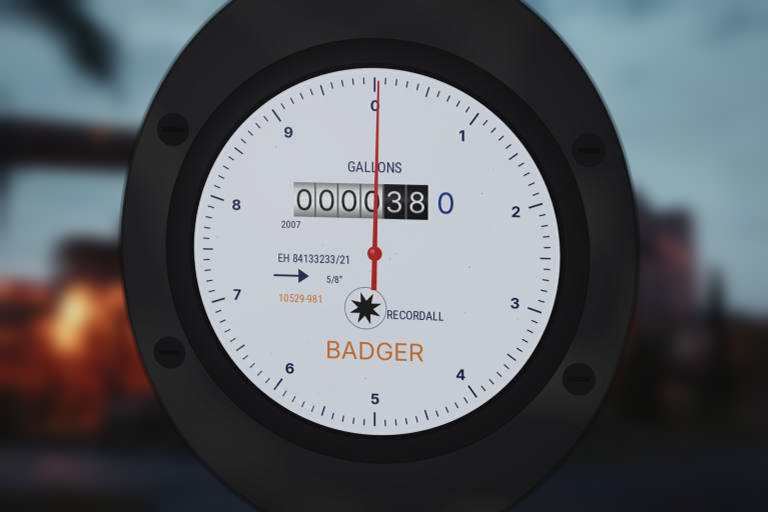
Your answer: **380.0** gal
